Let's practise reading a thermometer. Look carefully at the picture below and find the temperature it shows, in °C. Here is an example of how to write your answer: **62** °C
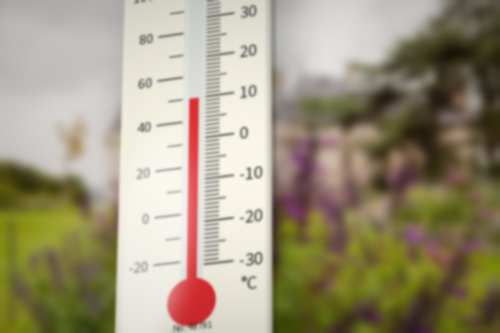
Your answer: **10** °C
